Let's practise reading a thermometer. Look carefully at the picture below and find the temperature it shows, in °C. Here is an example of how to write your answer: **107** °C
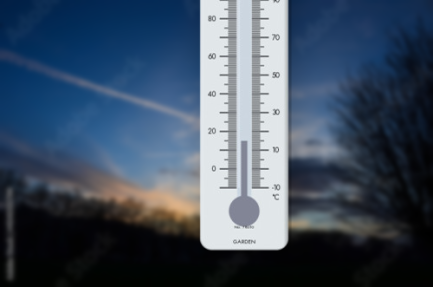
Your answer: **15** °C
